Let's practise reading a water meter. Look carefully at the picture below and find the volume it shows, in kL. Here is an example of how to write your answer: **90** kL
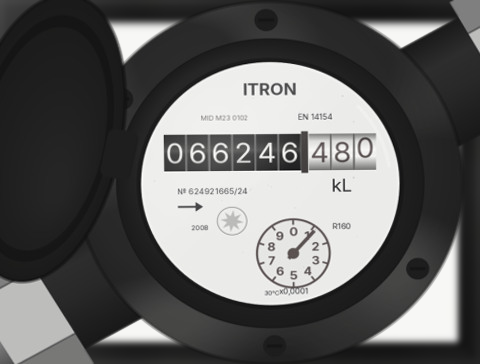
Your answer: **66246.4801** kL
